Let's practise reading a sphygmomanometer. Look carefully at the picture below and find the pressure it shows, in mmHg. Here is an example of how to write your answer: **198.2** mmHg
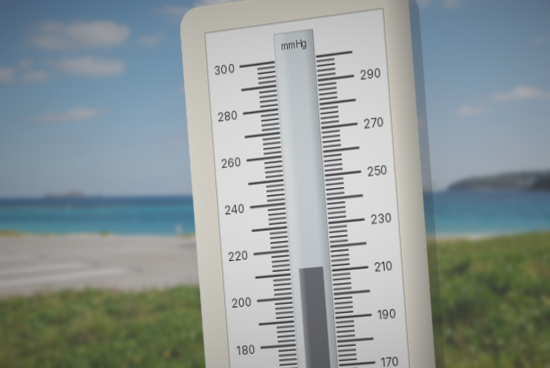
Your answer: **212** mmHg
